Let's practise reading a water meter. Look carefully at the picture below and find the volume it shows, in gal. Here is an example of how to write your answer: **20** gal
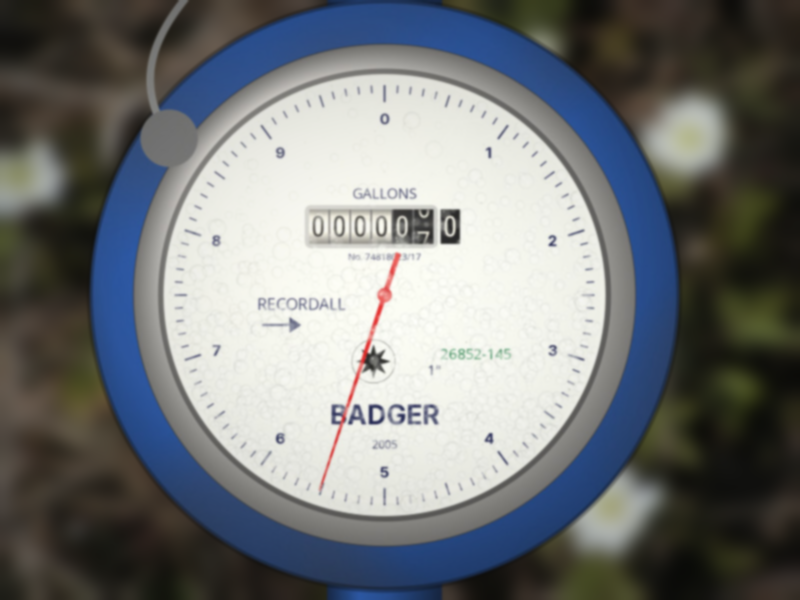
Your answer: **65.5** gal
